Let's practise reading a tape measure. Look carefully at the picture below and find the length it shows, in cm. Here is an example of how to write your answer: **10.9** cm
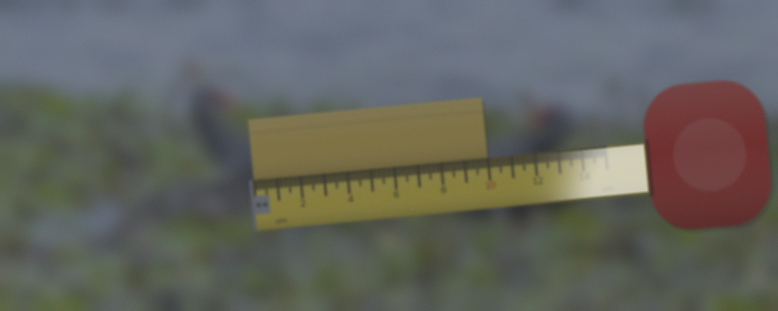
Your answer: **10** cm
